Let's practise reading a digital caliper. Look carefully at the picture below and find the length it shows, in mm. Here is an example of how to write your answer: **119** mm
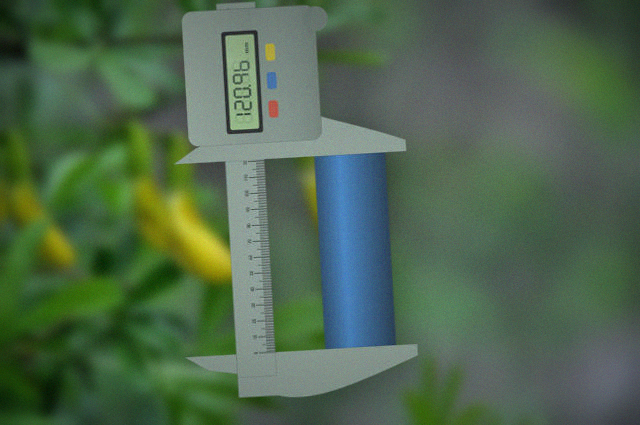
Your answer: **120.96** mm
